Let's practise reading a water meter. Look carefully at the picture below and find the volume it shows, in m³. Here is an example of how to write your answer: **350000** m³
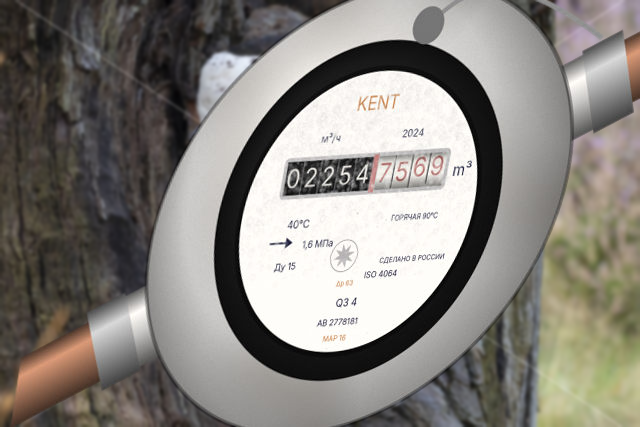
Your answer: **2254.7569** m³
